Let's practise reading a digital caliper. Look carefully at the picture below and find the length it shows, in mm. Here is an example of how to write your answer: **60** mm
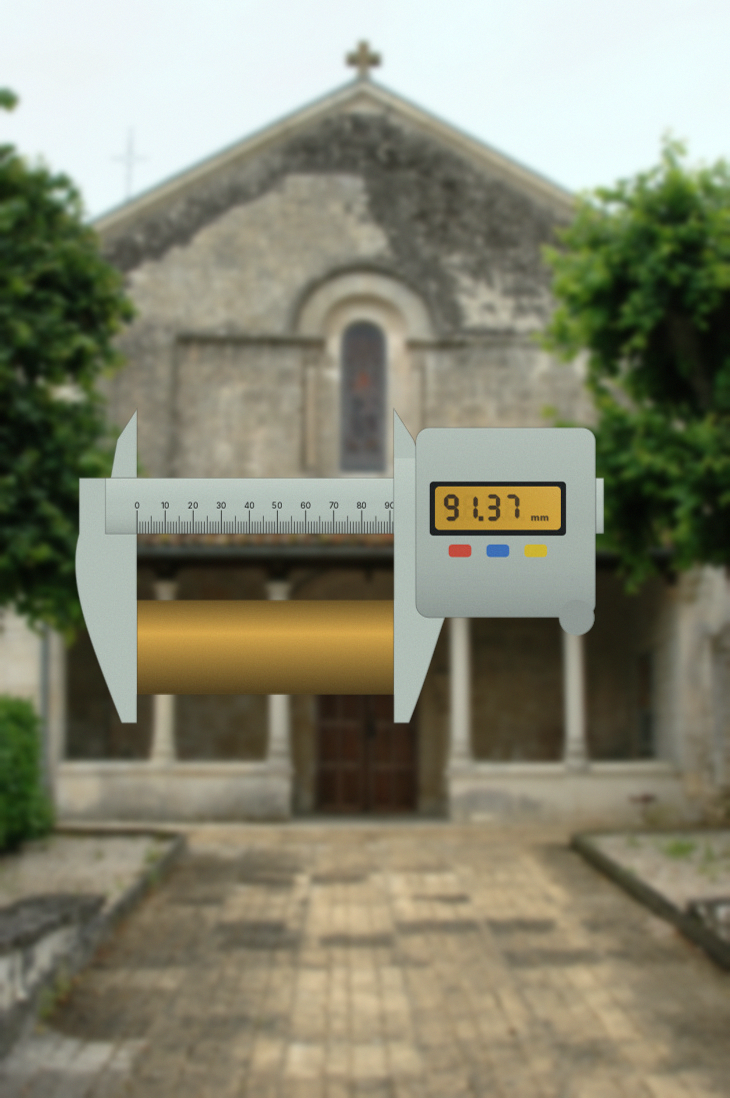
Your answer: **91.37** mm
